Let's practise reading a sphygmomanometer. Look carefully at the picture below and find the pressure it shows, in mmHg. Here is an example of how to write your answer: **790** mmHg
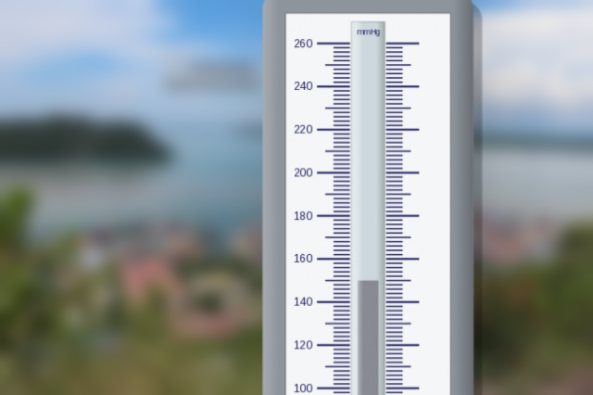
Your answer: **150** mmHg
